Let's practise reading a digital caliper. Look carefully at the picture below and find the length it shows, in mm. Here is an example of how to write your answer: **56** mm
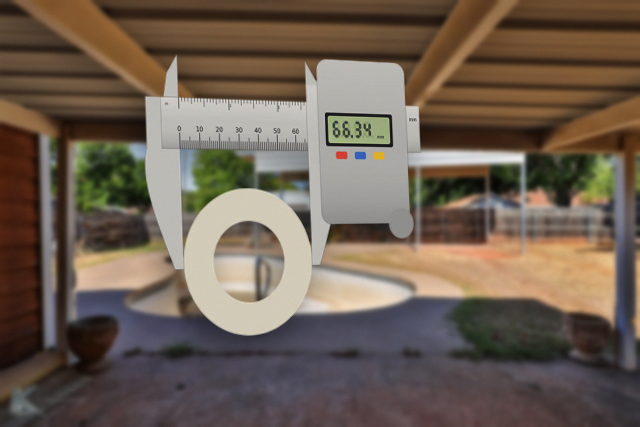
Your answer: **66.34** mm
